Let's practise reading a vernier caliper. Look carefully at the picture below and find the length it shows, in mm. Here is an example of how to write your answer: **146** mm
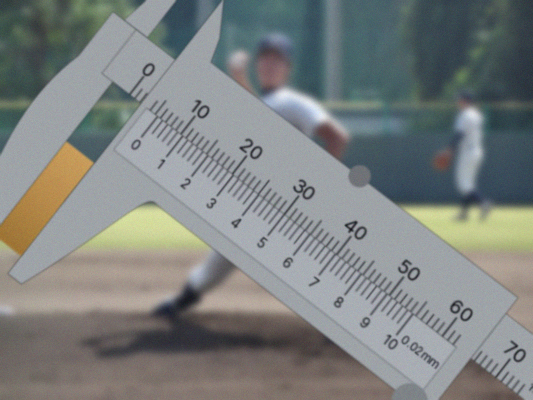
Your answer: **5.5** mm
